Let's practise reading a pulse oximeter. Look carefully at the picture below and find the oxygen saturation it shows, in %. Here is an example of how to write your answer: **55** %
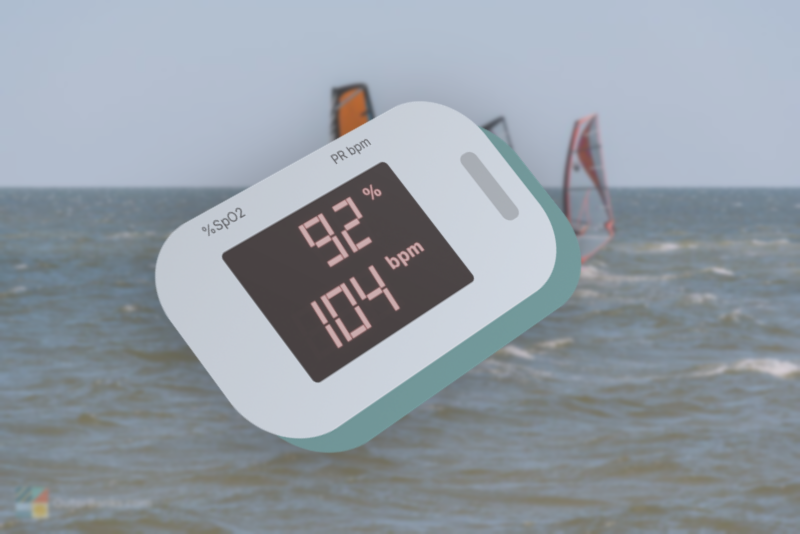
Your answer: **92** %
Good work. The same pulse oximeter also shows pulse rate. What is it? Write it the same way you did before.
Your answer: **104** bpm
